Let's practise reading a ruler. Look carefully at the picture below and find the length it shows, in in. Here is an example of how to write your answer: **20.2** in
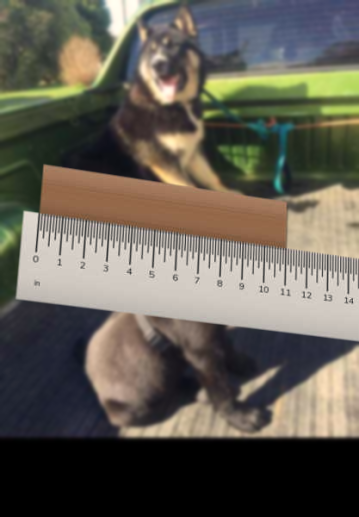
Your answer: **11** in
